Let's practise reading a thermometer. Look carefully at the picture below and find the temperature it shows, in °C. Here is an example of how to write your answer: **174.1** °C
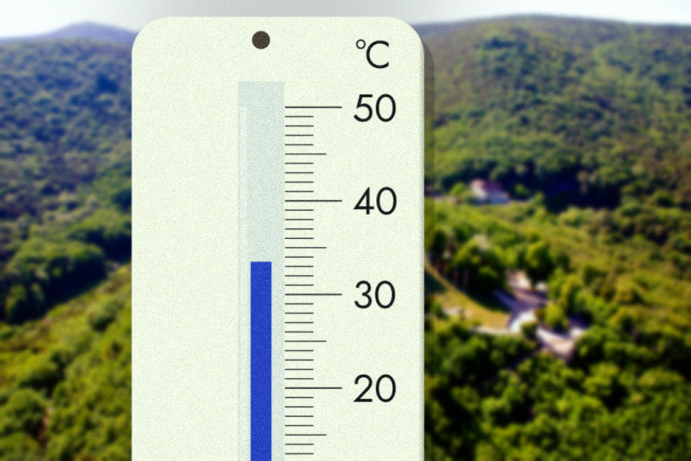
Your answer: **33.5** °C
